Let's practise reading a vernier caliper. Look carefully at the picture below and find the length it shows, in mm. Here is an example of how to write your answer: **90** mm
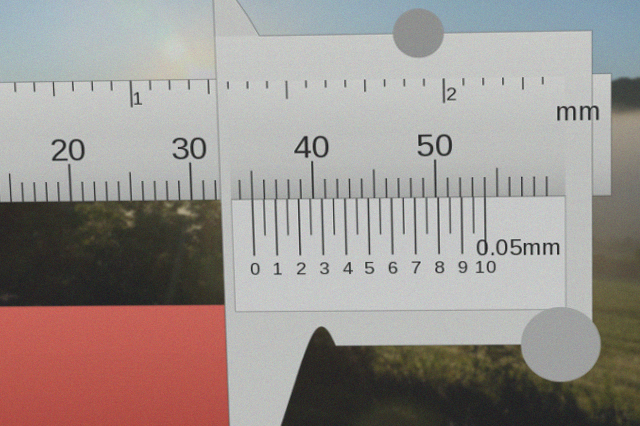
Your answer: **35.0** mm
